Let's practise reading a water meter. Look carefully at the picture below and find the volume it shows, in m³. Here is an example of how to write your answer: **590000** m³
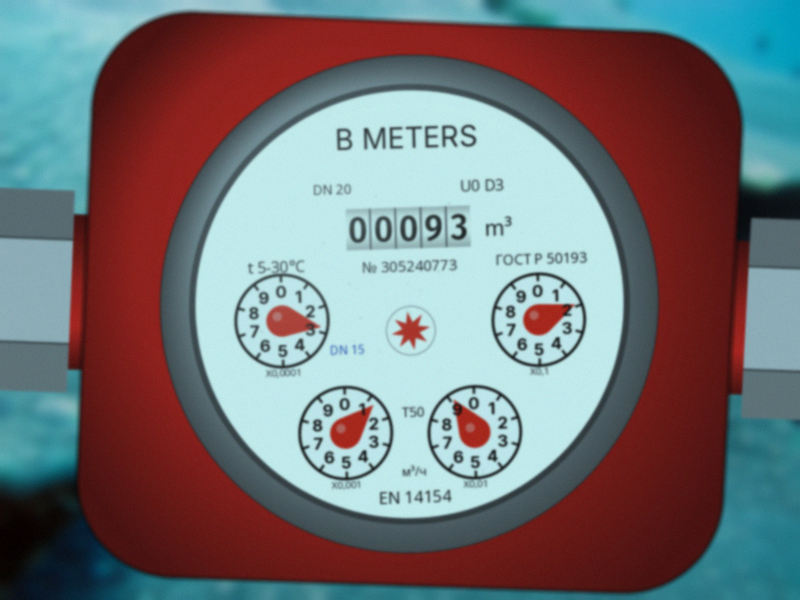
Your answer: **93.1912** m³
